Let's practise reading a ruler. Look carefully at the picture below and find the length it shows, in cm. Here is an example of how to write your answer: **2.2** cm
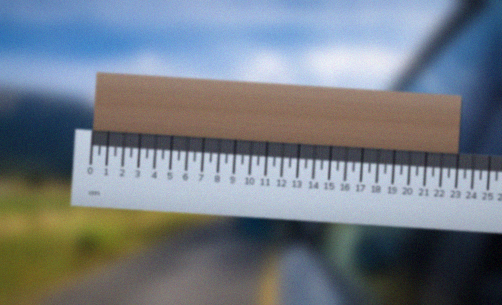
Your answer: **23** cm
